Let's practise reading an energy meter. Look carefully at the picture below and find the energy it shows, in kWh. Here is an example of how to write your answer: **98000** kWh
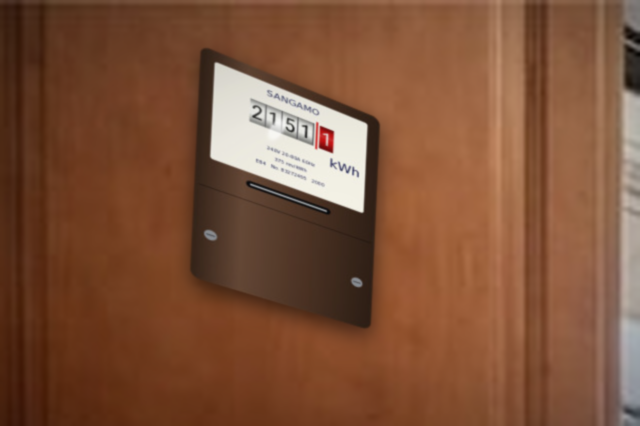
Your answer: **2151.1** kWh
